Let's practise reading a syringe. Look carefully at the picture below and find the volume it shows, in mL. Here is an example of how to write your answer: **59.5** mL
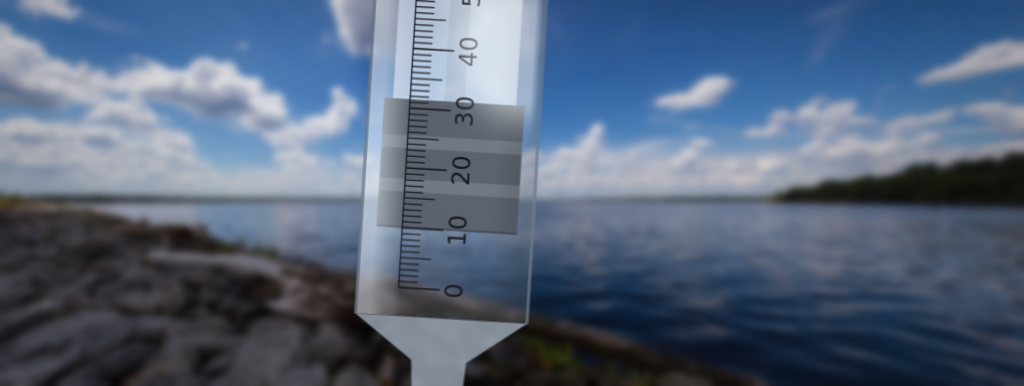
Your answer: **10** mL
